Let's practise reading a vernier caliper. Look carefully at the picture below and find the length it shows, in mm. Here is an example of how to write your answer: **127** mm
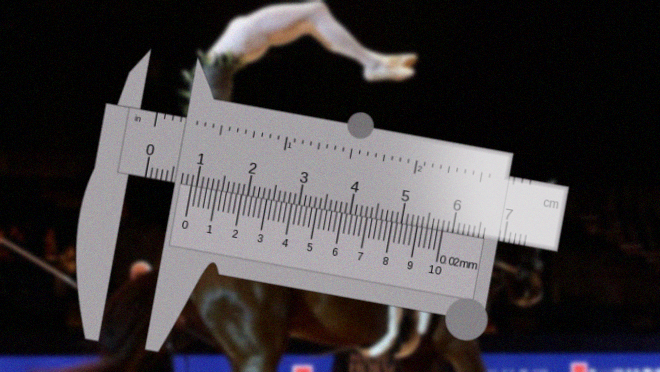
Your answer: **9.0** mm
